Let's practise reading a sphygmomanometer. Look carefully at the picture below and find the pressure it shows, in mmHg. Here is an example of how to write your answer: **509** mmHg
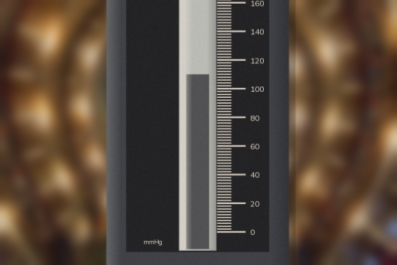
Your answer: **110** mmHg
